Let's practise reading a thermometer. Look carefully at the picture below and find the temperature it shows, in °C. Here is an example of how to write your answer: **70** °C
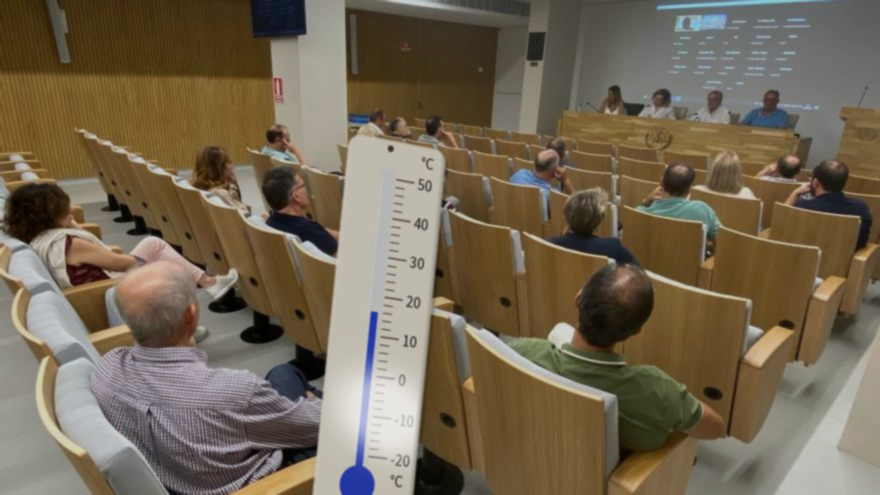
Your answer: **16** °C
